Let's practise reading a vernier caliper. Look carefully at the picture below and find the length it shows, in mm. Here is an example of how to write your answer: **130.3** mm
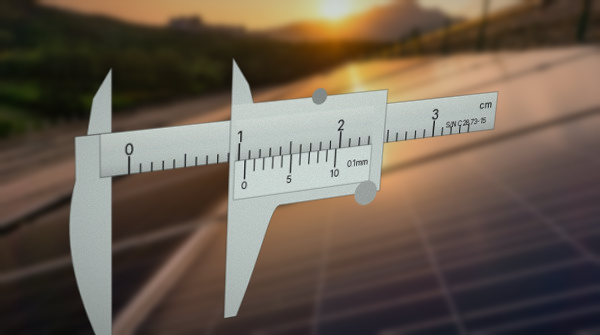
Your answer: **10.6** mm
